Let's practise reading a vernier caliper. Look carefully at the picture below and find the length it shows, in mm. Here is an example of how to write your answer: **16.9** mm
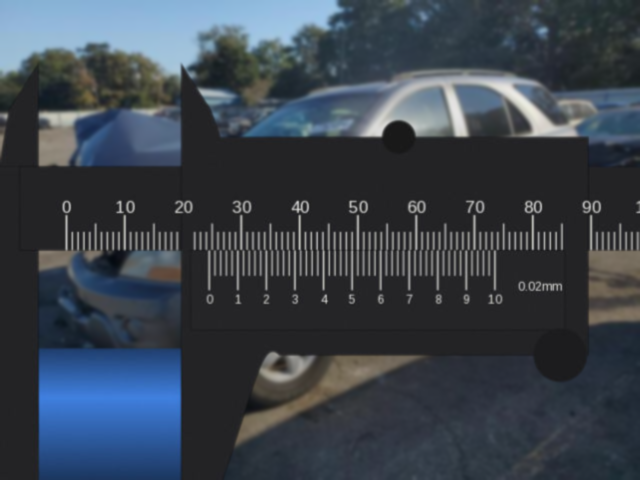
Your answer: **24.5** mm
